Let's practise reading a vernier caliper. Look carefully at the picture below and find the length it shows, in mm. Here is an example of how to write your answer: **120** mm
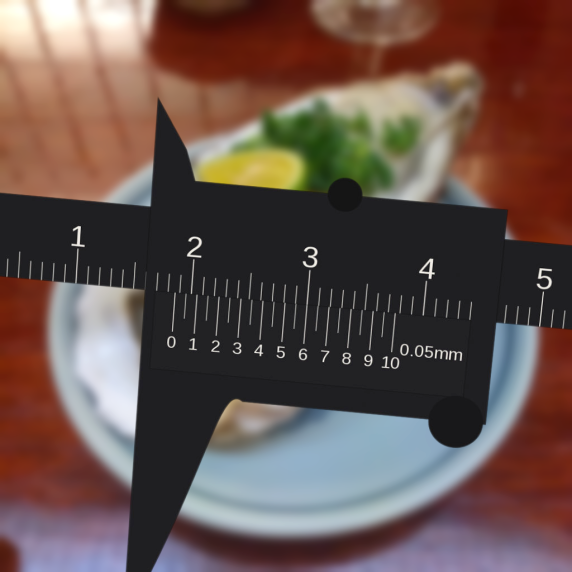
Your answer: **18.6** mm
